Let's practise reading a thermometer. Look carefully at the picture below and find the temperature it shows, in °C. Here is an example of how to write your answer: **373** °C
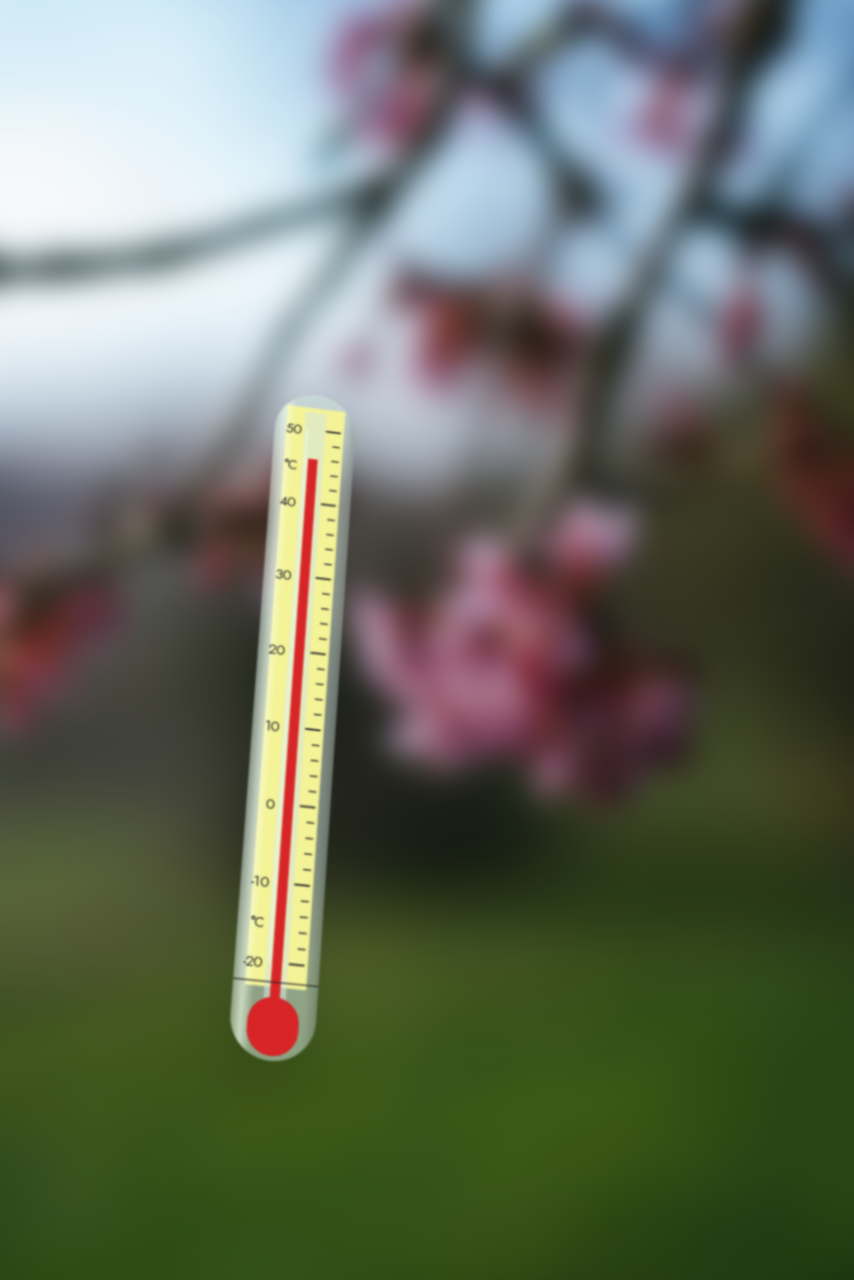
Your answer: **46** °C
